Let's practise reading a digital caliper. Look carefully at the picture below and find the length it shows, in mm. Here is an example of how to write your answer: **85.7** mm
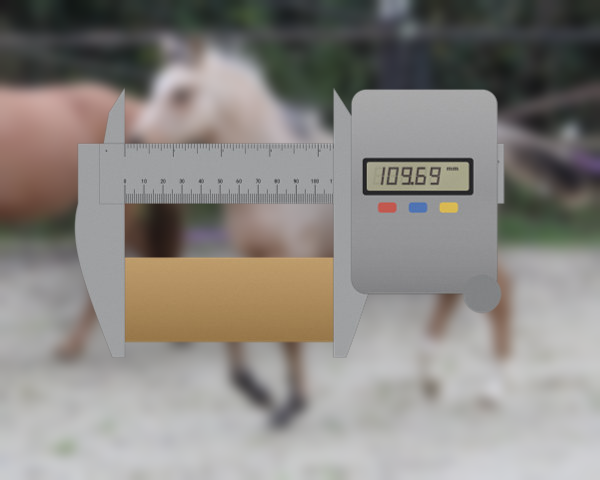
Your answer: **109.69** mm
